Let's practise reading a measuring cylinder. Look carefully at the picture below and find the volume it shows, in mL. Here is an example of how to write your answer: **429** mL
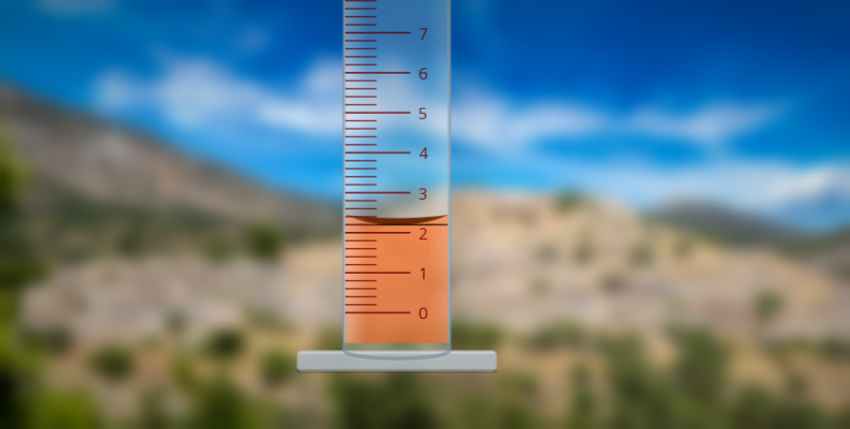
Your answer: **2.2** mL
